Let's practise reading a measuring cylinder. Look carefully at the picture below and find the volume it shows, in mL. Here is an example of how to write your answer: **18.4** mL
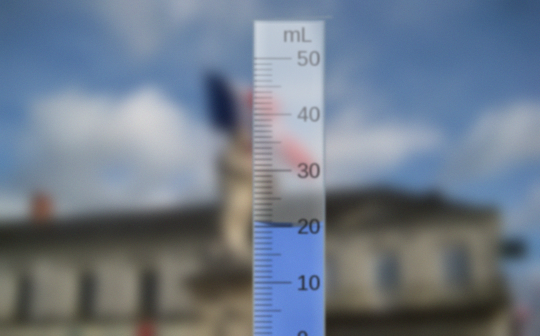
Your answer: **20** mL
